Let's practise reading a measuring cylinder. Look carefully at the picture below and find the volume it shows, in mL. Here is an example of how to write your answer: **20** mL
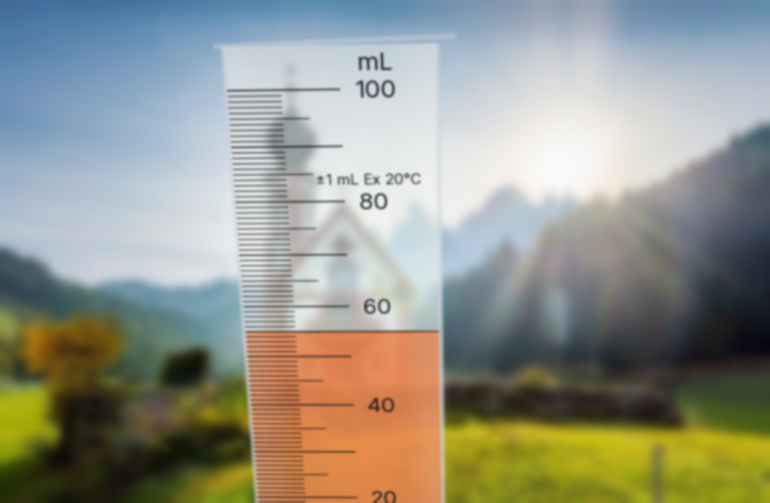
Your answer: **55** mL
